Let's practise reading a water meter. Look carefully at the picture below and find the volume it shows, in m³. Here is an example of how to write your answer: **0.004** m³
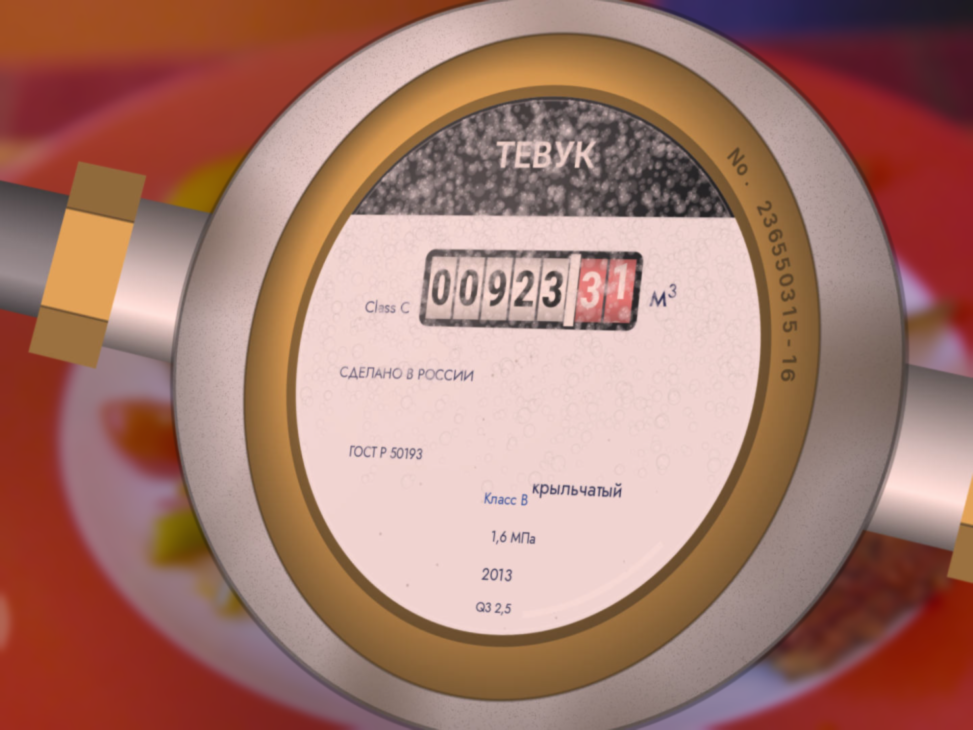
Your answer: **923.31** m³
